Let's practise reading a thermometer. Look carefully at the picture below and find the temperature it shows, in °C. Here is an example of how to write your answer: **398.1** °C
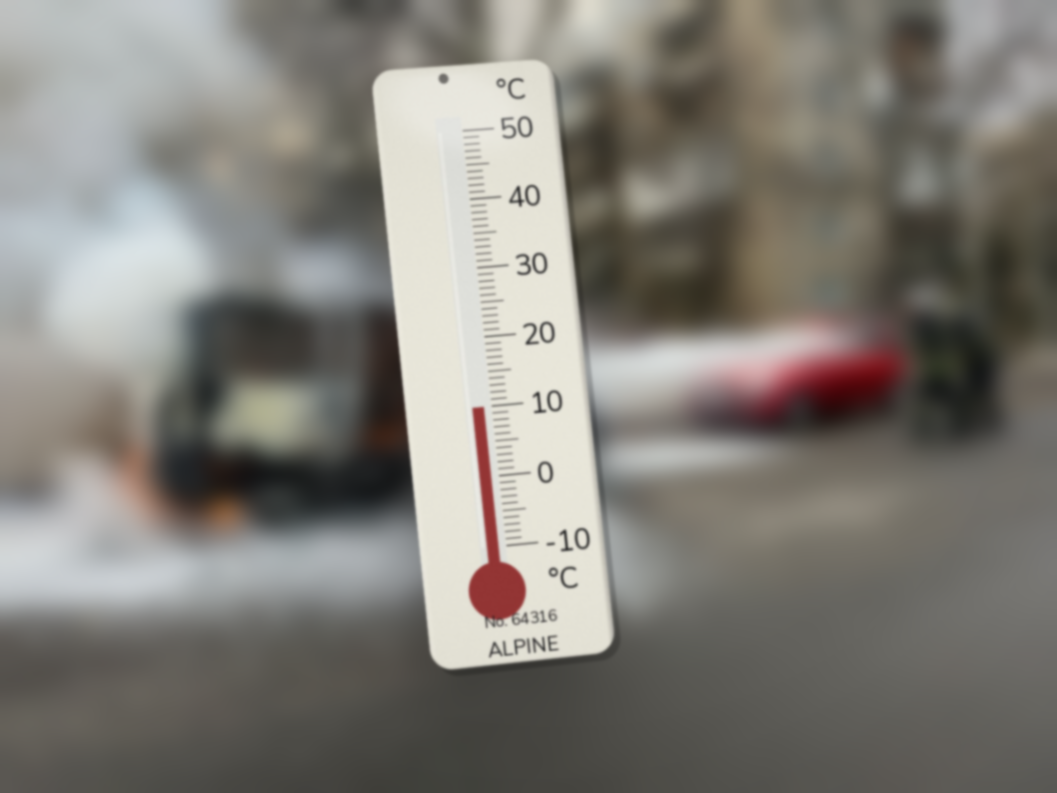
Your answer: **10** °C
